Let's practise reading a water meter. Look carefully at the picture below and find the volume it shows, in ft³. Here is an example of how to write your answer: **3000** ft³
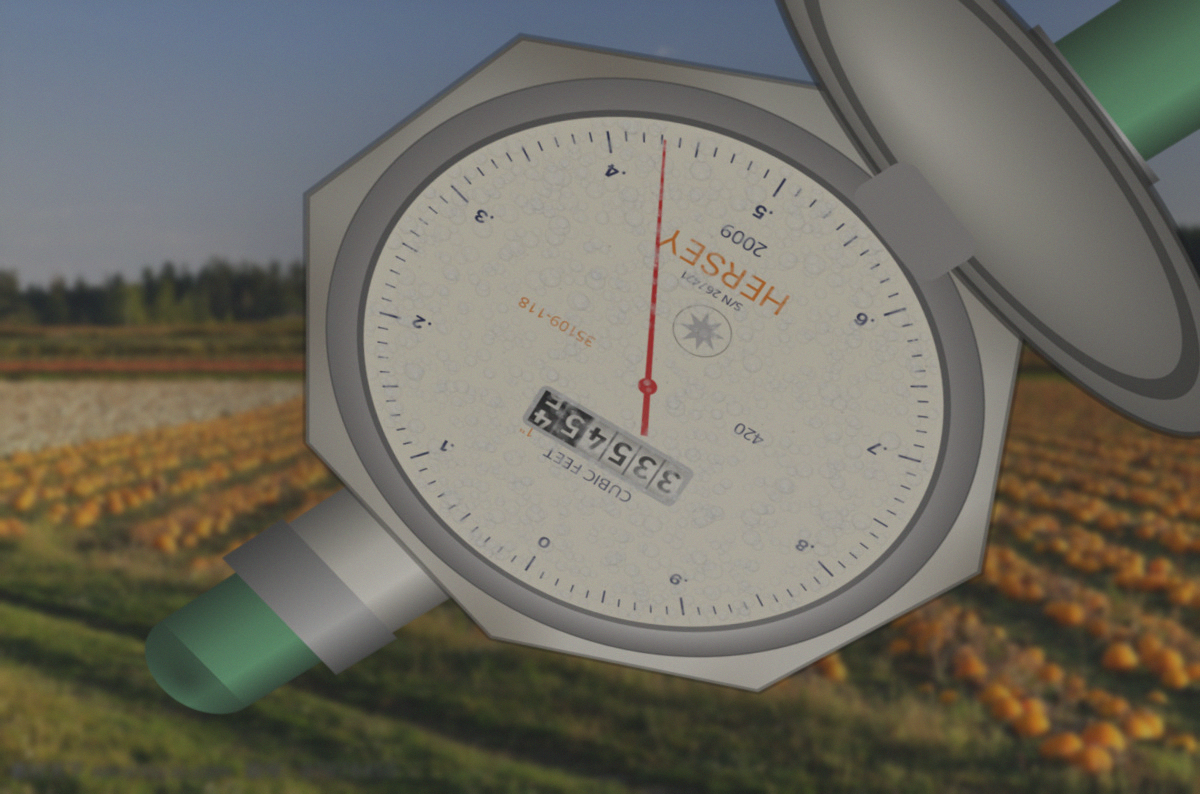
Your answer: **335454.43** ft³
